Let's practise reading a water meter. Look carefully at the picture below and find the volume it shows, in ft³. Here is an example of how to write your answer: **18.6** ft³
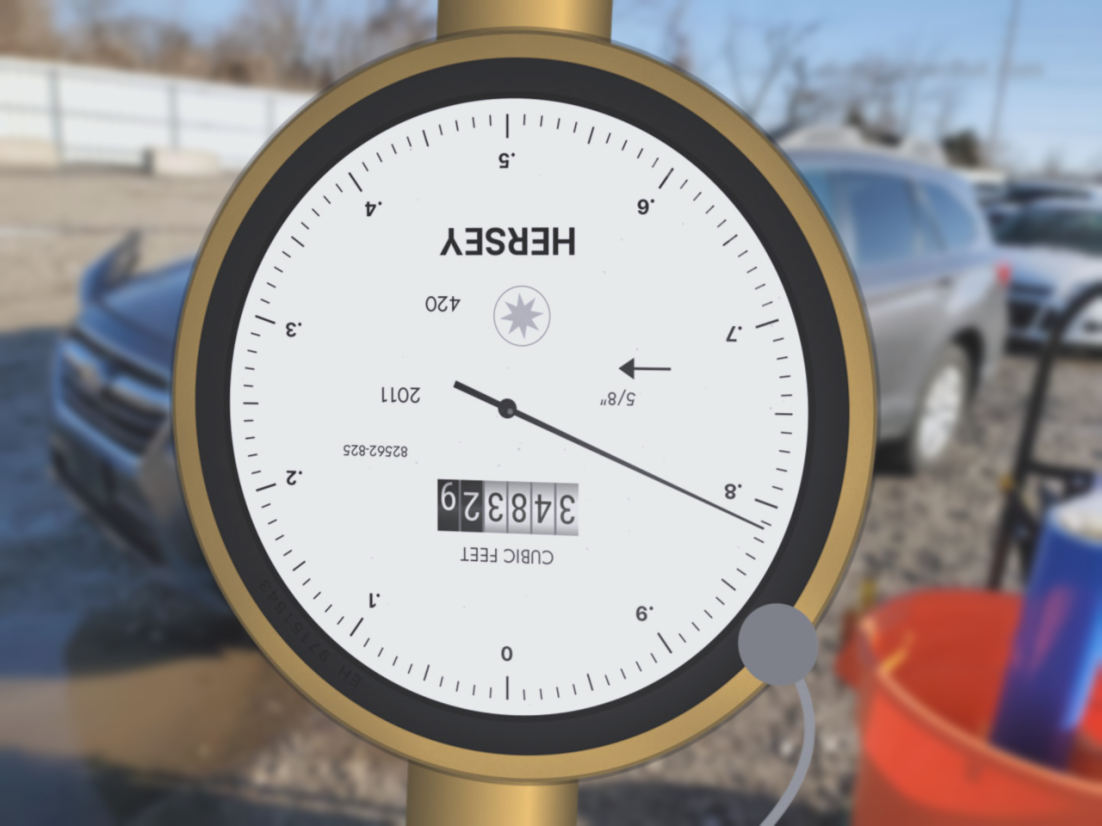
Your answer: **348328.81** ft³
